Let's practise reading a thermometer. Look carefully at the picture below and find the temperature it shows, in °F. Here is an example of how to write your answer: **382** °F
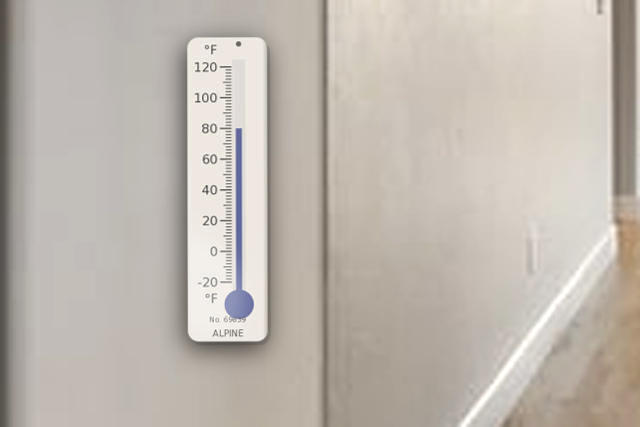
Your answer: **80** °F
